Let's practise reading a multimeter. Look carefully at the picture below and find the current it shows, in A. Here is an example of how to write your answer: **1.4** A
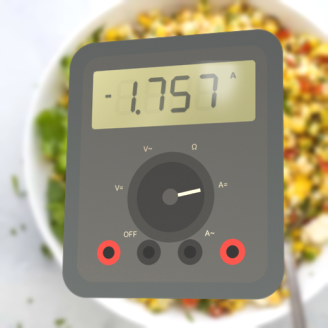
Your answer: **-1.757** A
